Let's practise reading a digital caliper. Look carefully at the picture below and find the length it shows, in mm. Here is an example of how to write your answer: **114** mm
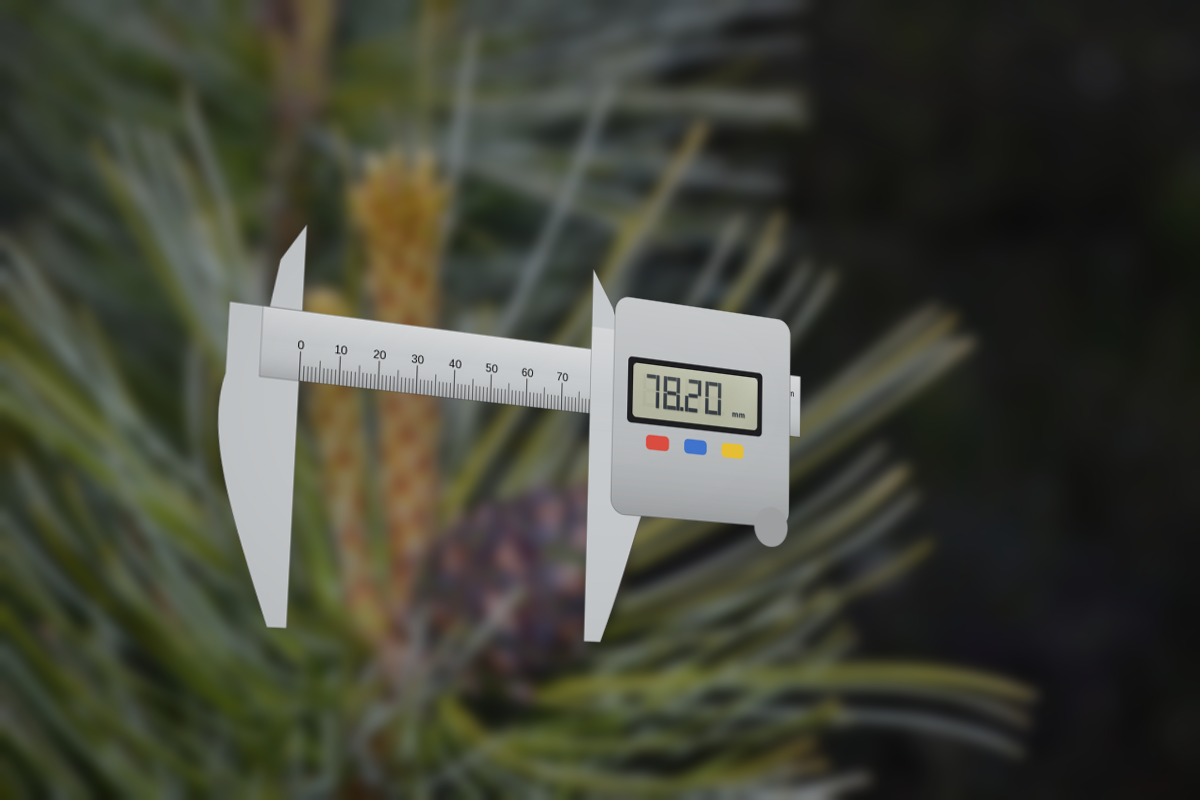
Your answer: **78.20** mm
